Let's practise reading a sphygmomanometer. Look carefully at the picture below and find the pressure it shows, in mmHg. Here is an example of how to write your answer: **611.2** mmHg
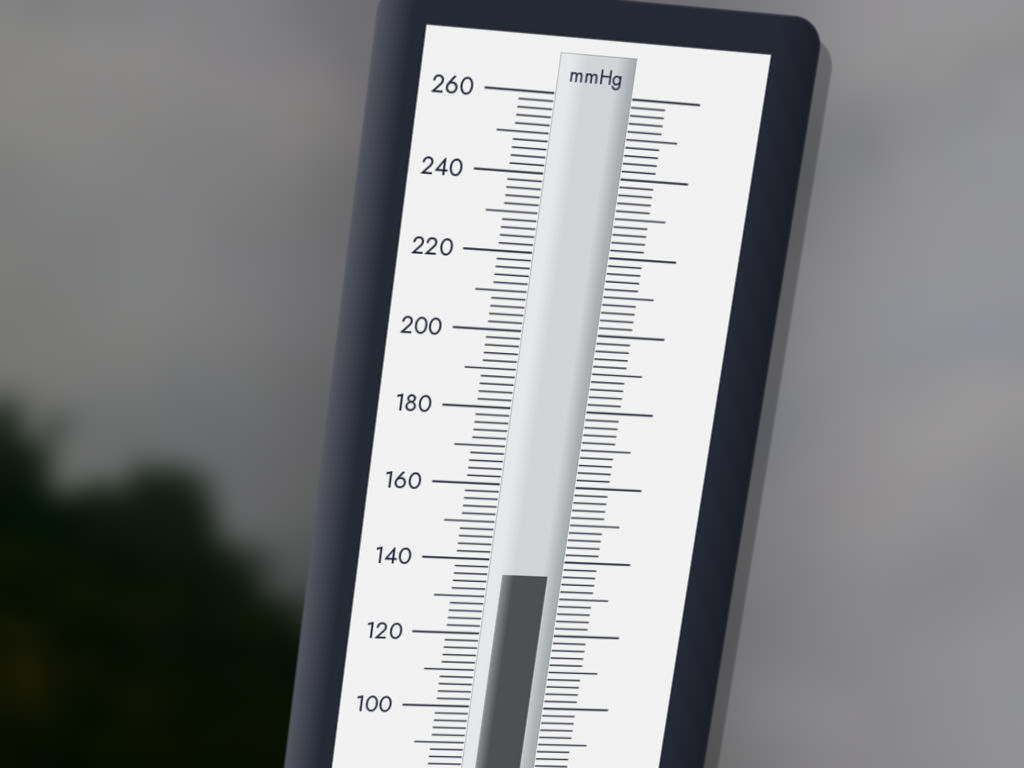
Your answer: **136** mmHg
